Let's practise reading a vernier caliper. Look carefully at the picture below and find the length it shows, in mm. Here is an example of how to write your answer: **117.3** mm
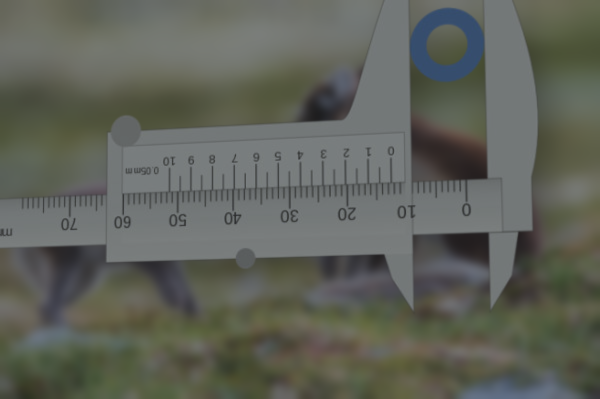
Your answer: **12.5** mm
